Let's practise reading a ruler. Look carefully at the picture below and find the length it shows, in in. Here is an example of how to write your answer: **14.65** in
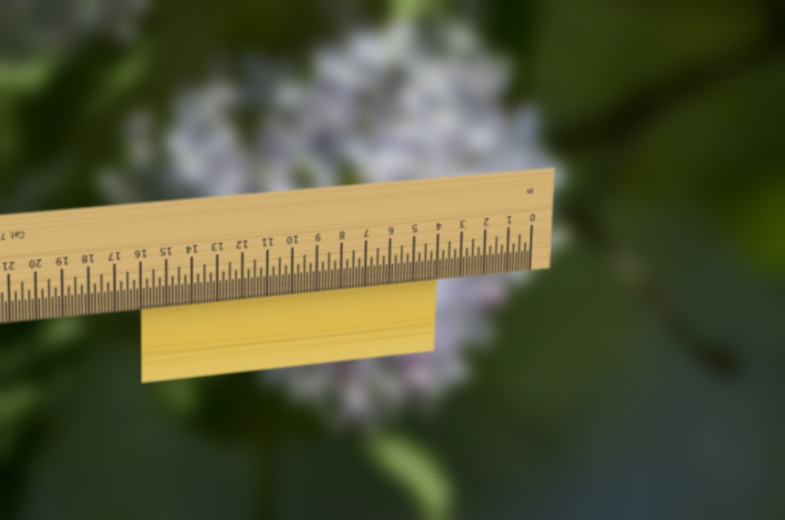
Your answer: **12** in
